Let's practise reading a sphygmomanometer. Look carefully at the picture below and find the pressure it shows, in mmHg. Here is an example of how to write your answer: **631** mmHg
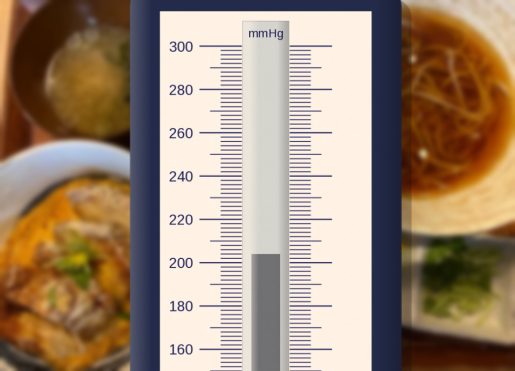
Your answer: **204** mmHg
